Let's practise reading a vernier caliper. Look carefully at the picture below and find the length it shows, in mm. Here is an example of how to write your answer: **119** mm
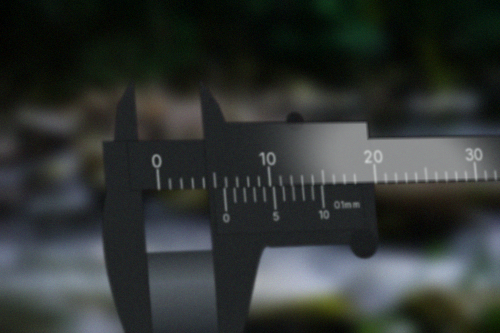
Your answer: **5.8** mm
